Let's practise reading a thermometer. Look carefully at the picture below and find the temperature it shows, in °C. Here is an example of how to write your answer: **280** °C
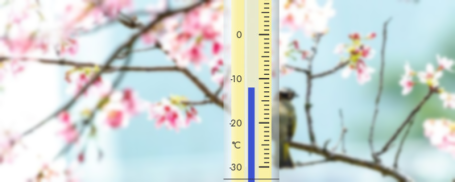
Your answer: **-12** °C
